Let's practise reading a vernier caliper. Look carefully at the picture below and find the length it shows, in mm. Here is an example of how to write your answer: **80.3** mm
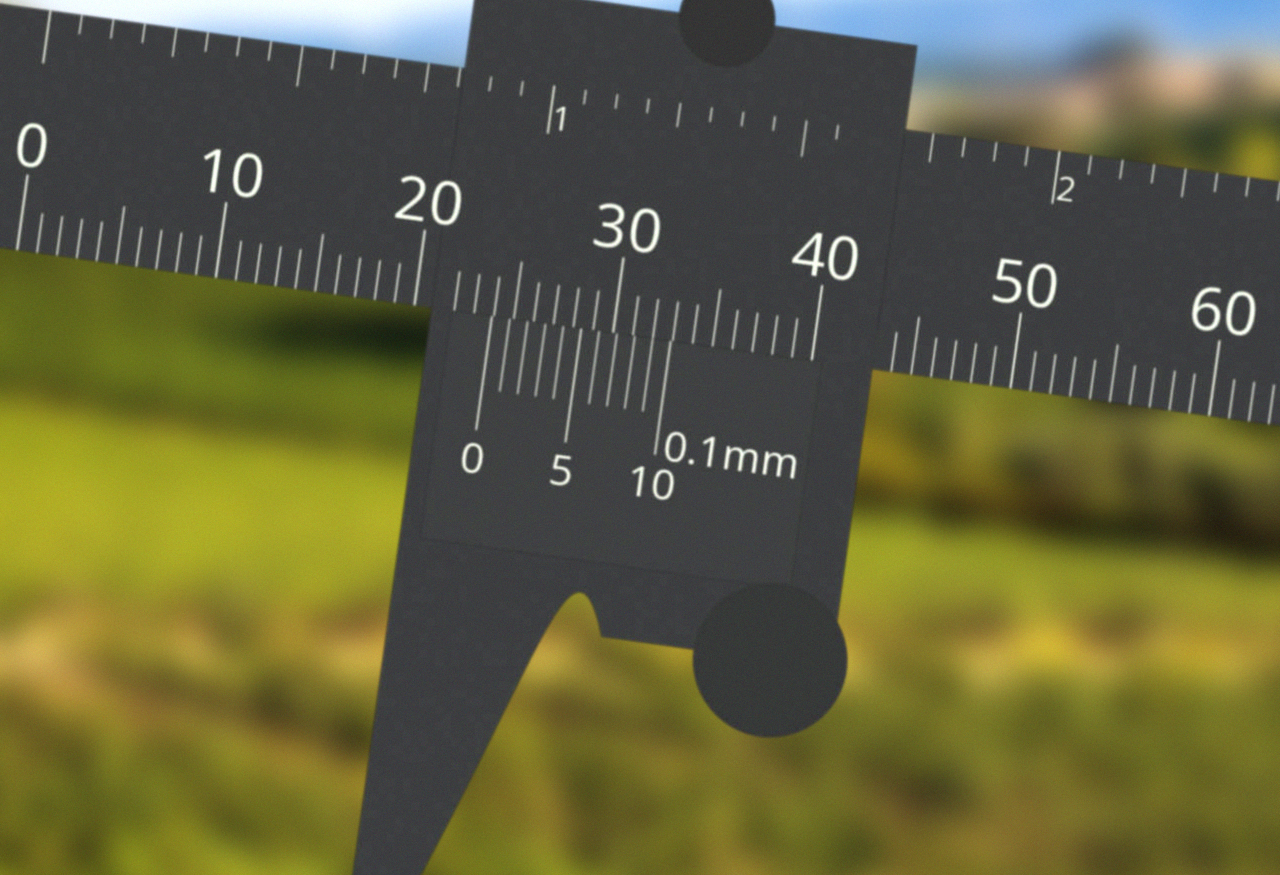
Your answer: **23.9** mm
